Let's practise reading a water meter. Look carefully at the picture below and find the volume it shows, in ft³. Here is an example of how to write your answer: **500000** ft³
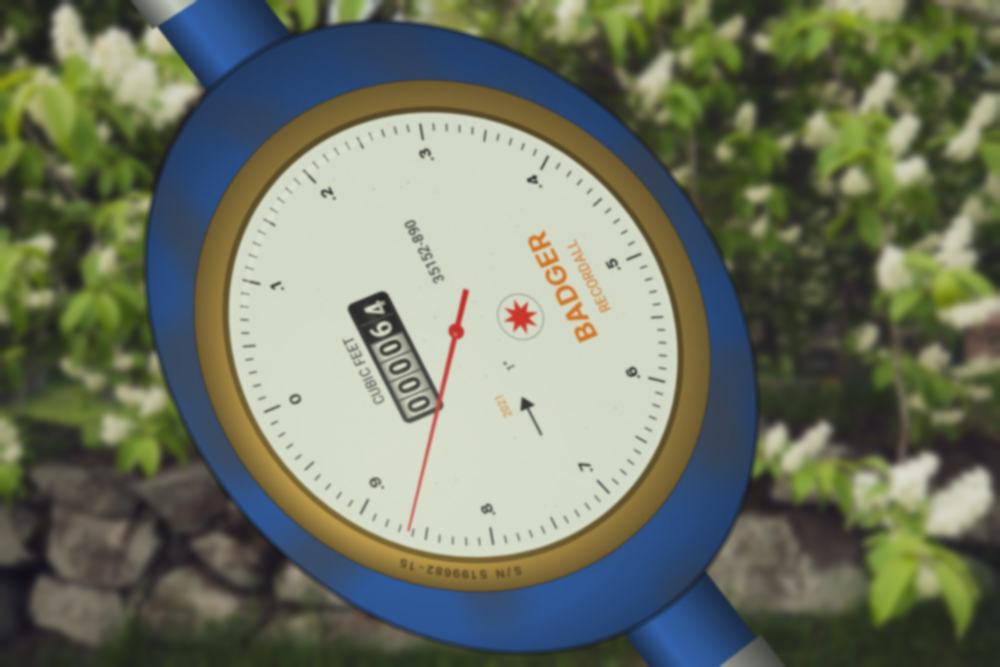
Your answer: **63.86** ft³
